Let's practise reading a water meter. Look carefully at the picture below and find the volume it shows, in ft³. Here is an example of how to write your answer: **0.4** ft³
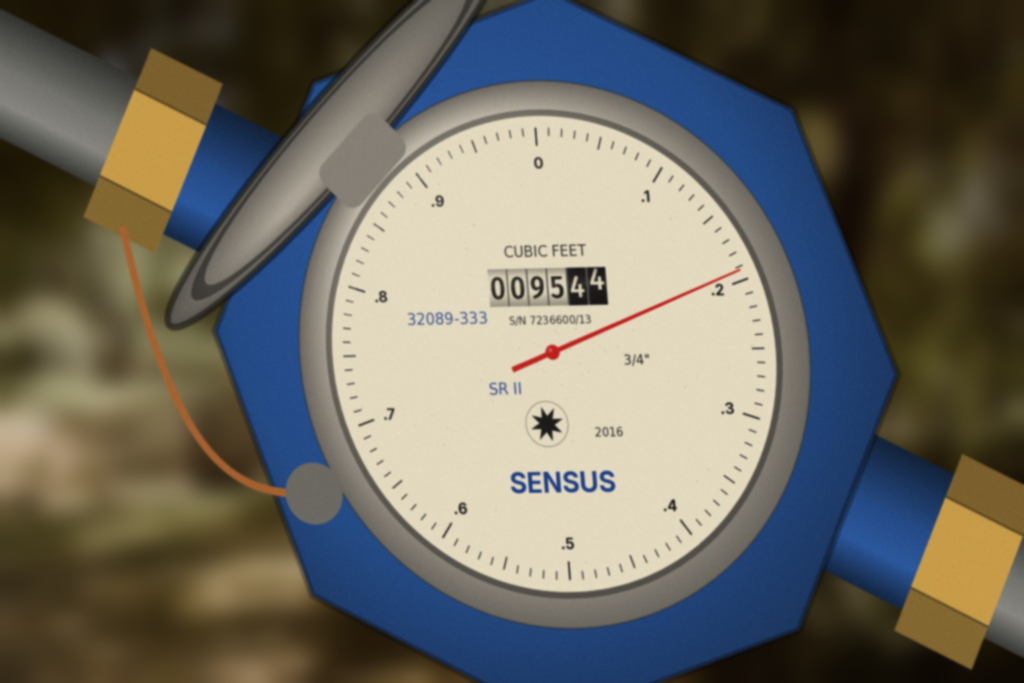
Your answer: **9544.19** ft³
